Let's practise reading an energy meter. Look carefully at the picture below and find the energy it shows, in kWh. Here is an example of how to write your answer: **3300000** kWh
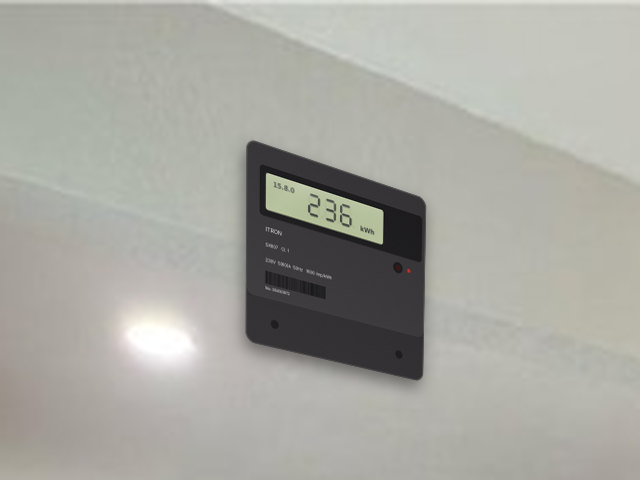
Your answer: **236** kWh
